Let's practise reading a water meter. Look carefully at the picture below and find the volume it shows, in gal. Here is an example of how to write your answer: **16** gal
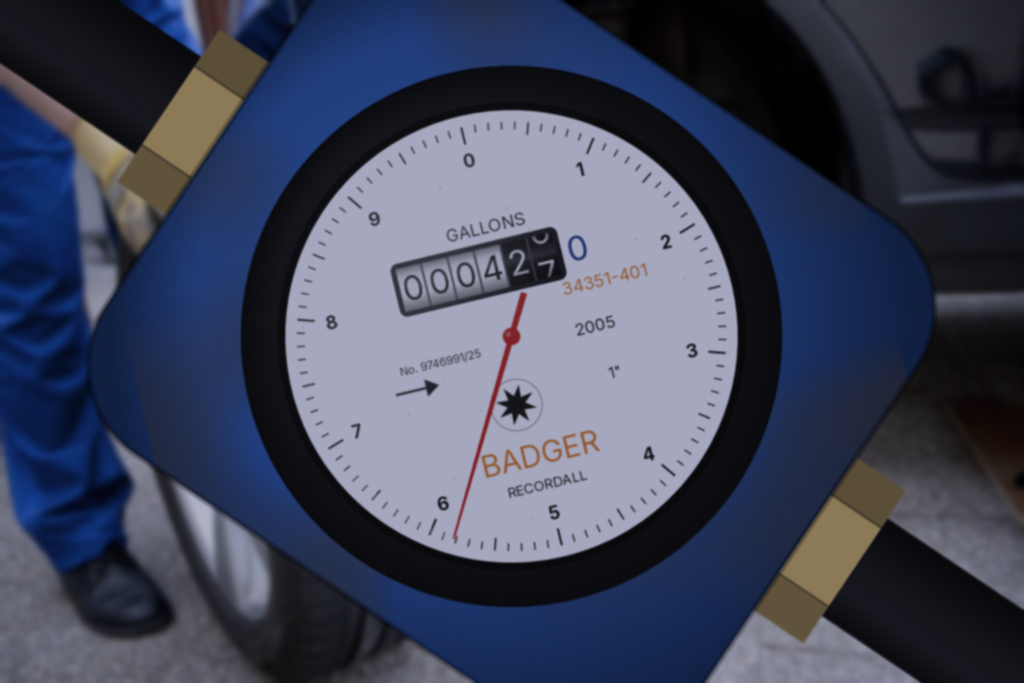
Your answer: **4265.8** gal
